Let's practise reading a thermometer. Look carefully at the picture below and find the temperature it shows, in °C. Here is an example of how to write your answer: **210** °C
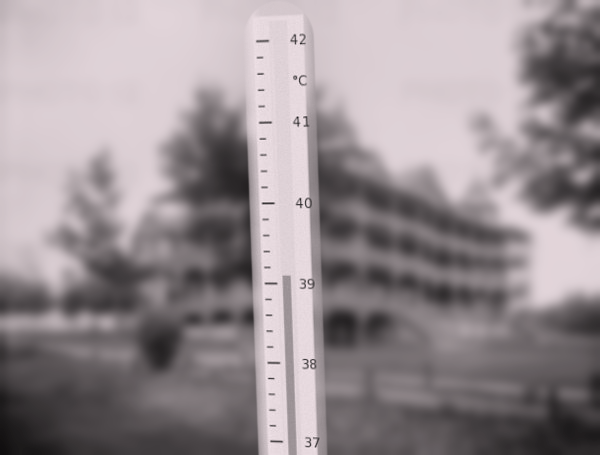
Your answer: **39.1** °C
